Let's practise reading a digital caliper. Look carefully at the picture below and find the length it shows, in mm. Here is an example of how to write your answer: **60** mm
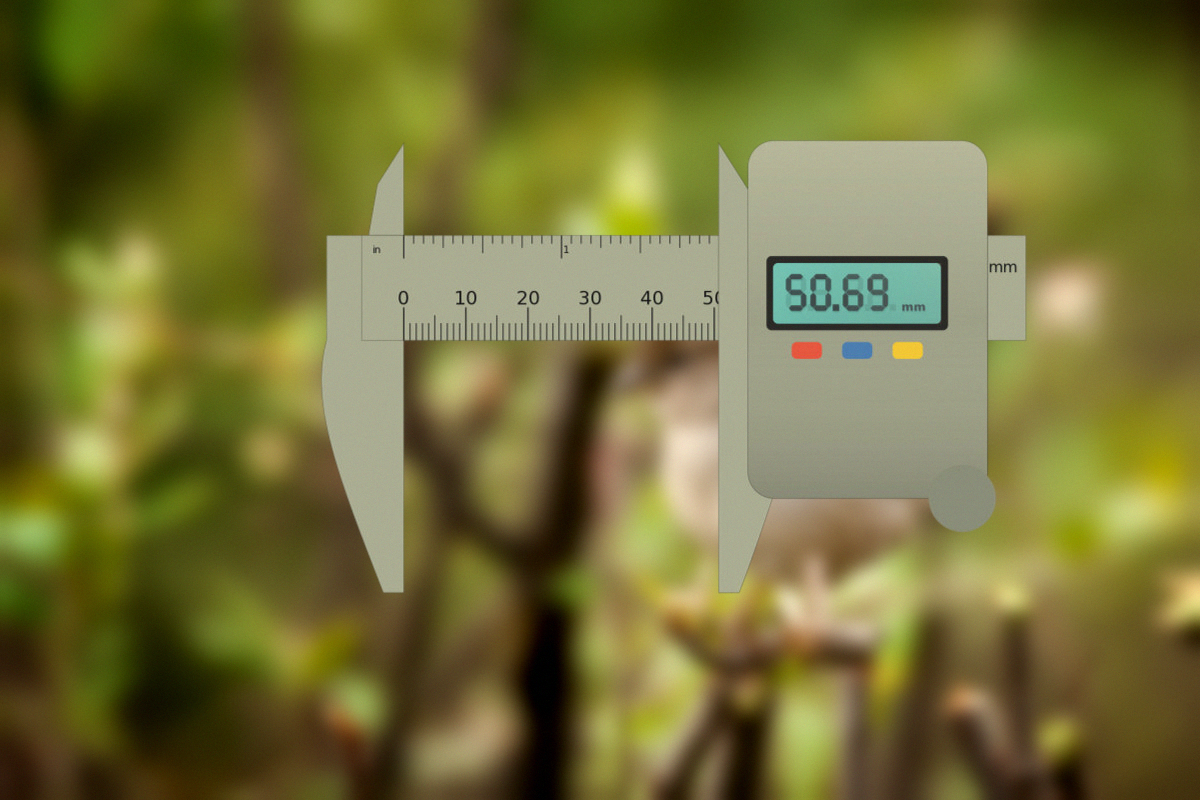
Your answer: **50.69** mm
